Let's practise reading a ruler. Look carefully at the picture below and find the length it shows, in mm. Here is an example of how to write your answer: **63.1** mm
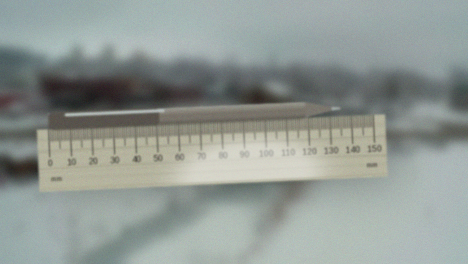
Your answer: **135** mm
